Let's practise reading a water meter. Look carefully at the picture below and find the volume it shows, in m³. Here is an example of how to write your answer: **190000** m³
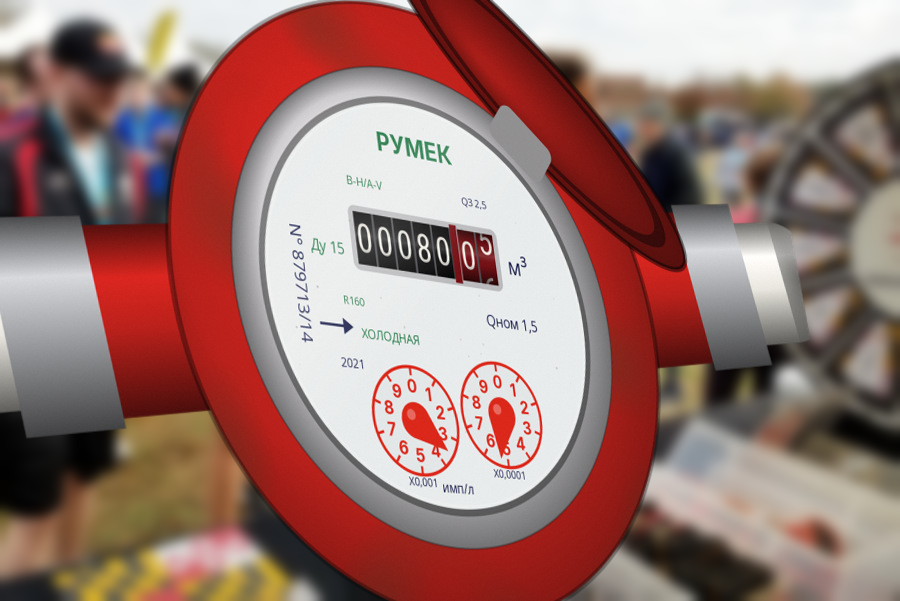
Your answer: **80.0535** m³
